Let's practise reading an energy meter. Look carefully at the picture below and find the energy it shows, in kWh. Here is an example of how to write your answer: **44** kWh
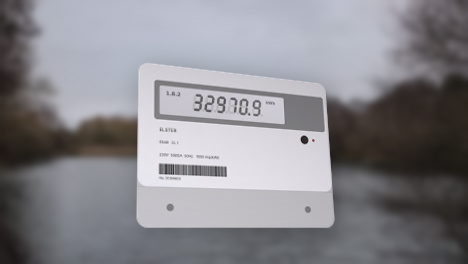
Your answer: **32970.9** kWh
